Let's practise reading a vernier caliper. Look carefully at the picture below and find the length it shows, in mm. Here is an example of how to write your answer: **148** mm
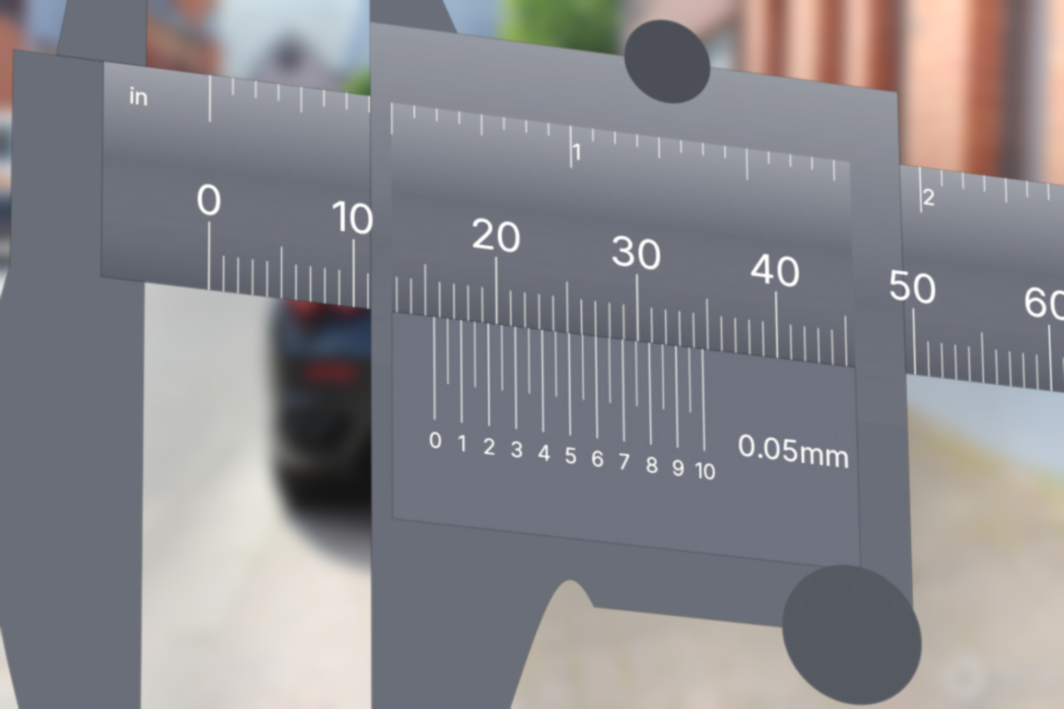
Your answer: **15.6** mm
